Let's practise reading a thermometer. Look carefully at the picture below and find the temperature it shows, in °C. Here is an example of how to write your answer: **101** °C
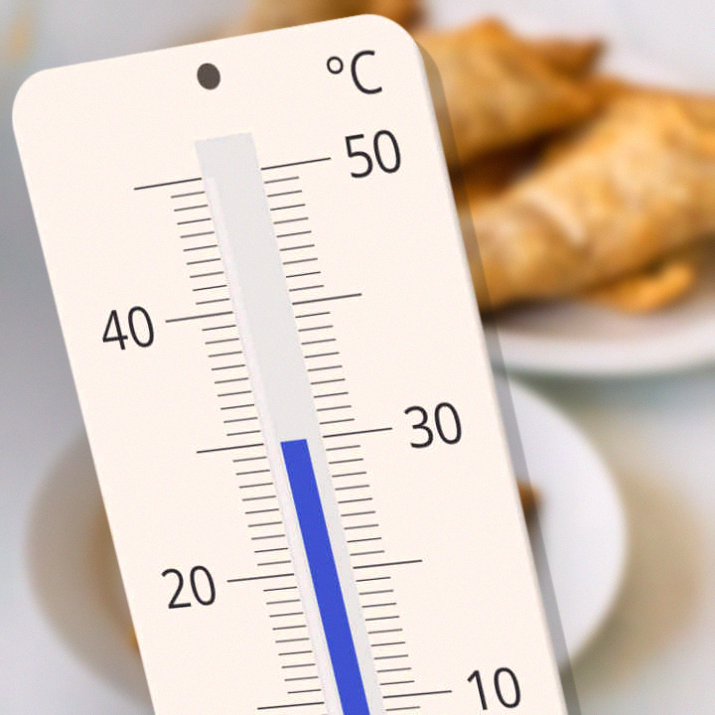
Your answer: **30** °C
